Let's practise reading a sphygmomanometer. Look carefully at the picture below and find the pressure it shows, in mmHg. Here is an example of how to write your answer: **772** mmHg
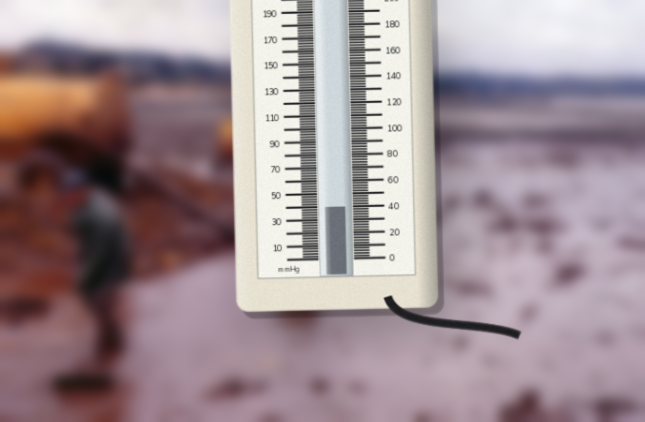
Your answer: **40** mmHg
